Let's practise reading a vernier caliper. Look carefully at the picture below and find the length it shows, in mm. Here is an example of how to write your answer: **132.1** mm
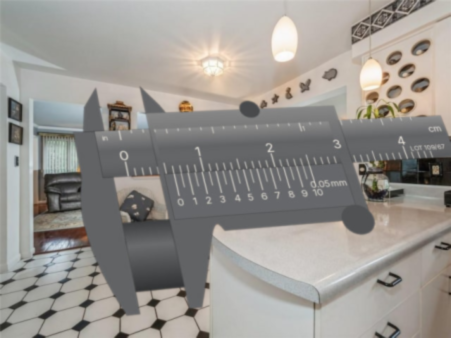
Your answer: **6.0** mm
